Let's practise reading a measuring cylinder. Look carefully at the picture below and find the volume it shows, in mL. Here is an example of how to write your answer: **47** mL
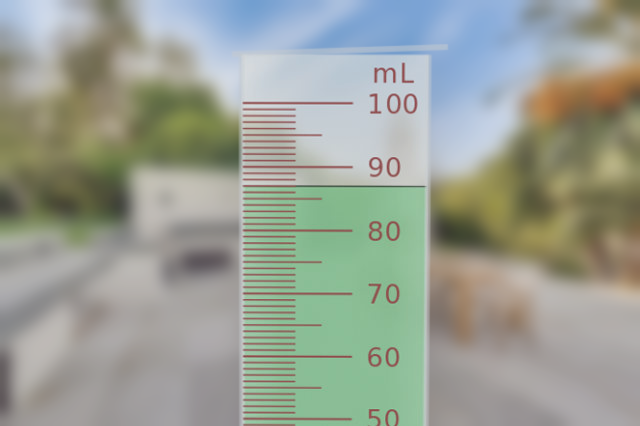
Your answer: **87** mL
